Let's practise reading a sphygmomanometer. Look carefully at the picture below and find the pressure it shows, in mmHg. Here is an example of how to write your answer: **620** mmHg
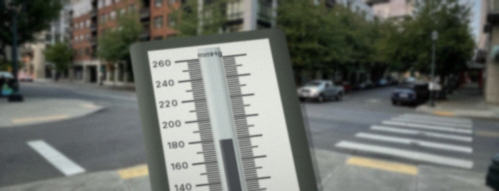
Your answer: **180** mmHg
